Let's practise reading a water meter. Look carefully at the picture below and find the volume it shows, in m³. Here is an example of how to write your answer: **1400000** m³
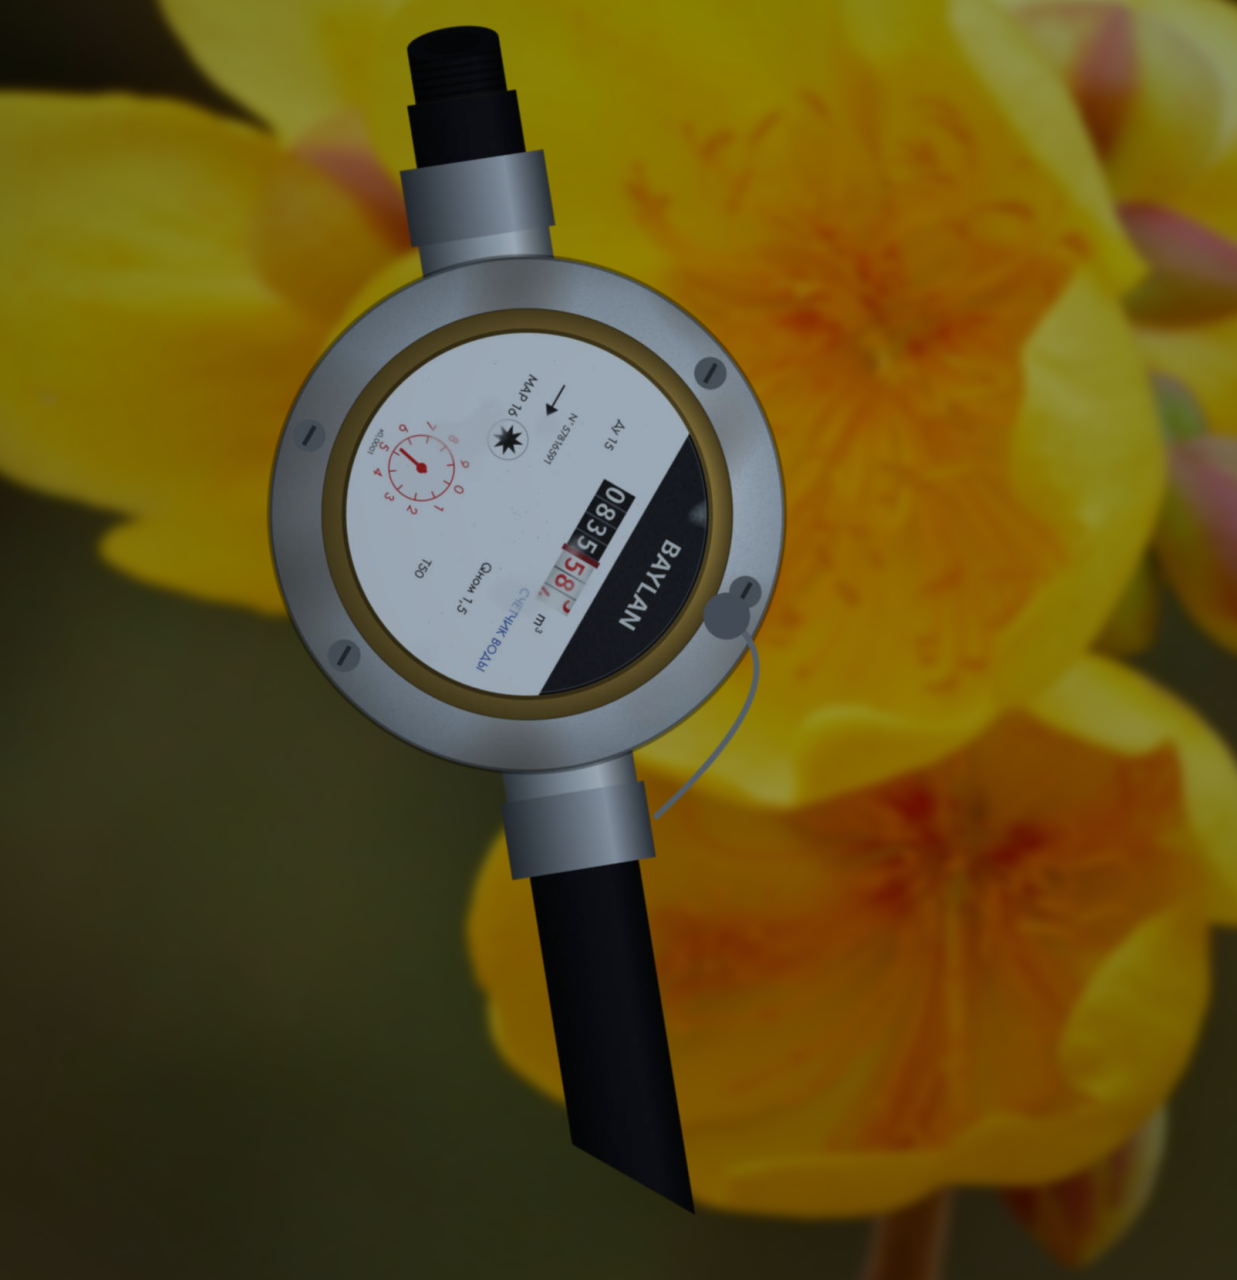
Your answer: **835.5835** m³
